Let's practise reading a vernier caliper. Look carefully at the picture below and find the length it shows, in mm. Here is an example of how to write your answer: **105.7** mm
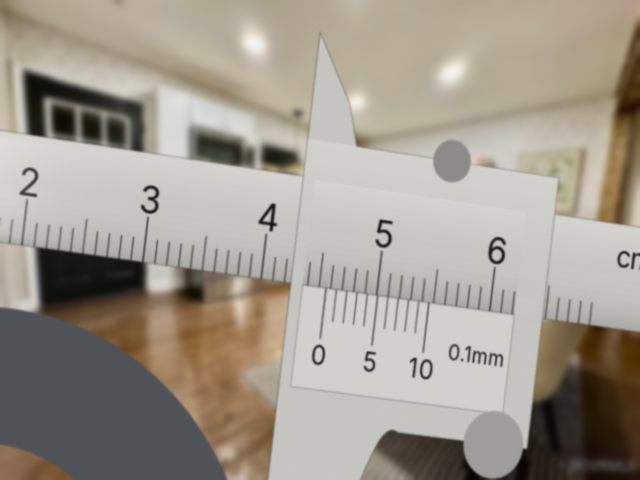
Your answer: **45.6** mm
